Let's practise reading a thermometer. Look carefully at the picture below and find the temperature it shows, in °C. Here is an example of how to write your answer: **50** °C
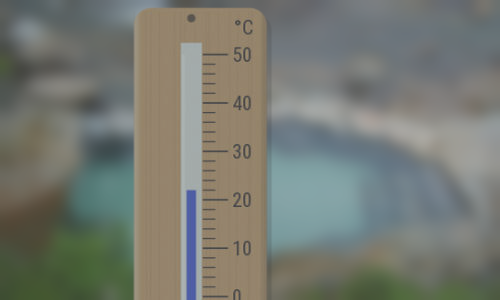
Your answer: **22** °C
